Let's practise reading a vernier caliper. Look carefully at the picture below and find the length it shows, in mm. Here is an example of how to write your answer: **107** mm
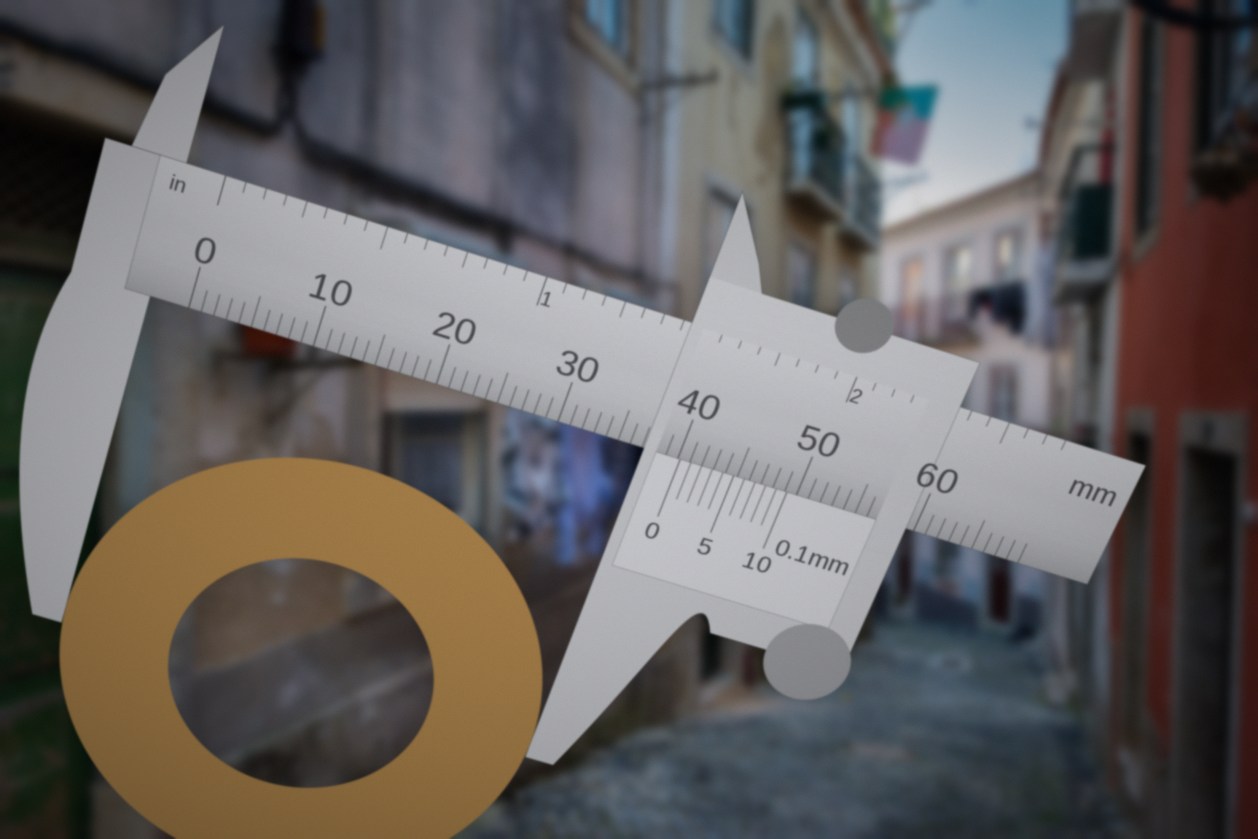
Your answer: **40.2** mm
